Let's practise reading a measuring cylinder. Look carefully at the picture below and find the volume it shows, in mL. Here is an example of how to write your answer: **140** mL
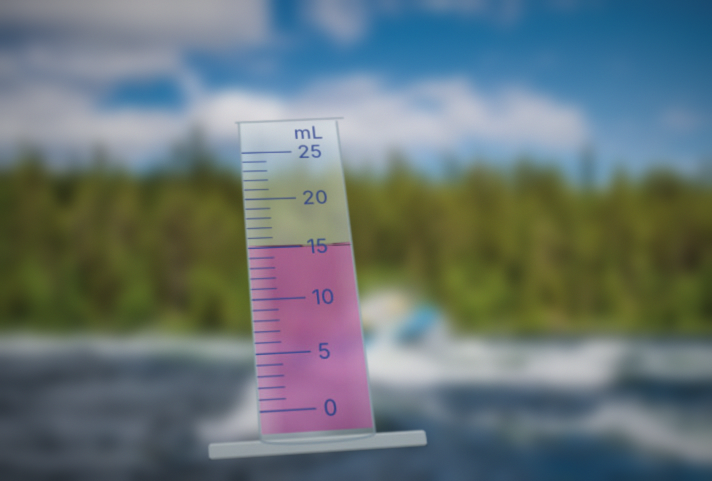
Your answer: **15** mL
